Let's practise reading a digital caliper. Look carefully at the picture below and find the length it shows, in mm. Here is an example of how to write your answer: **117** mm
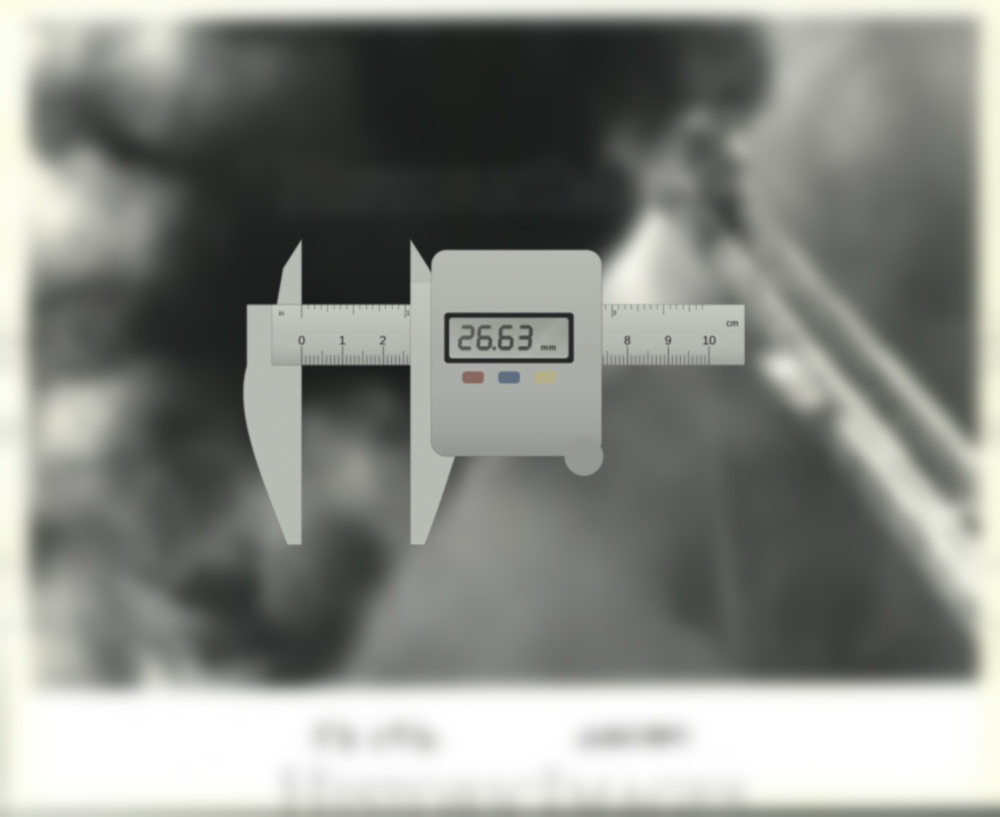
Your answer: **26.63** mm
